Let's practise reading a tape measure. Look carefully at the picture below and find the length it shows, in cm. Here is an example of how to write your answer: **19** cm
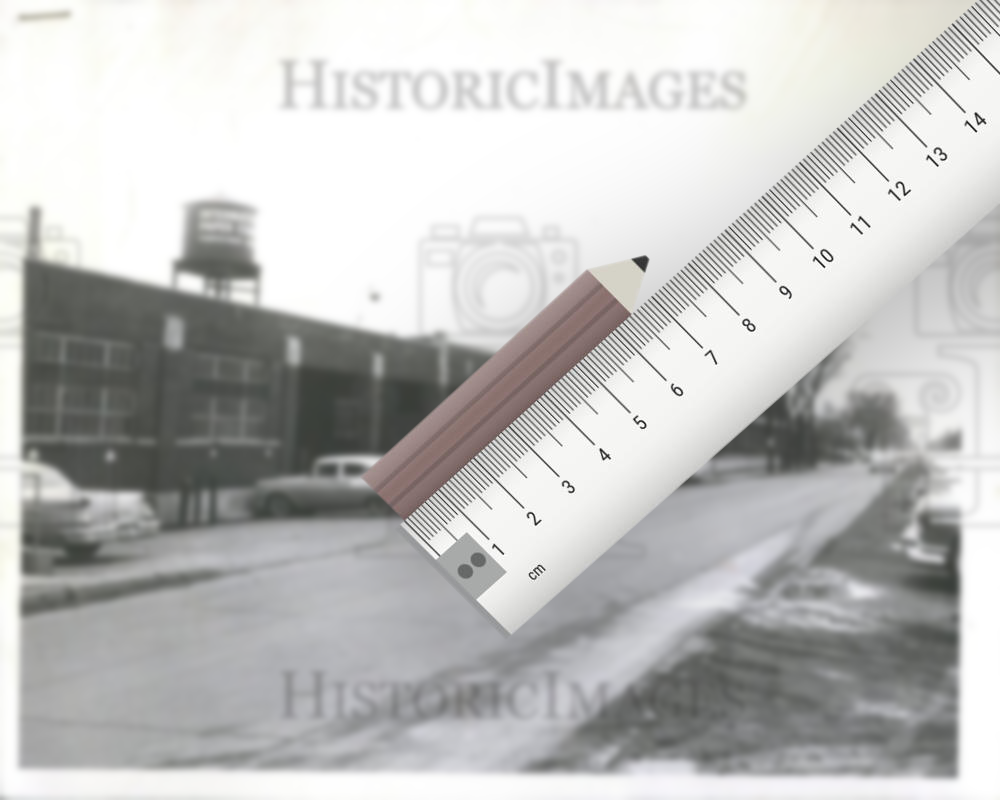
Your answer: **7.5** cm
